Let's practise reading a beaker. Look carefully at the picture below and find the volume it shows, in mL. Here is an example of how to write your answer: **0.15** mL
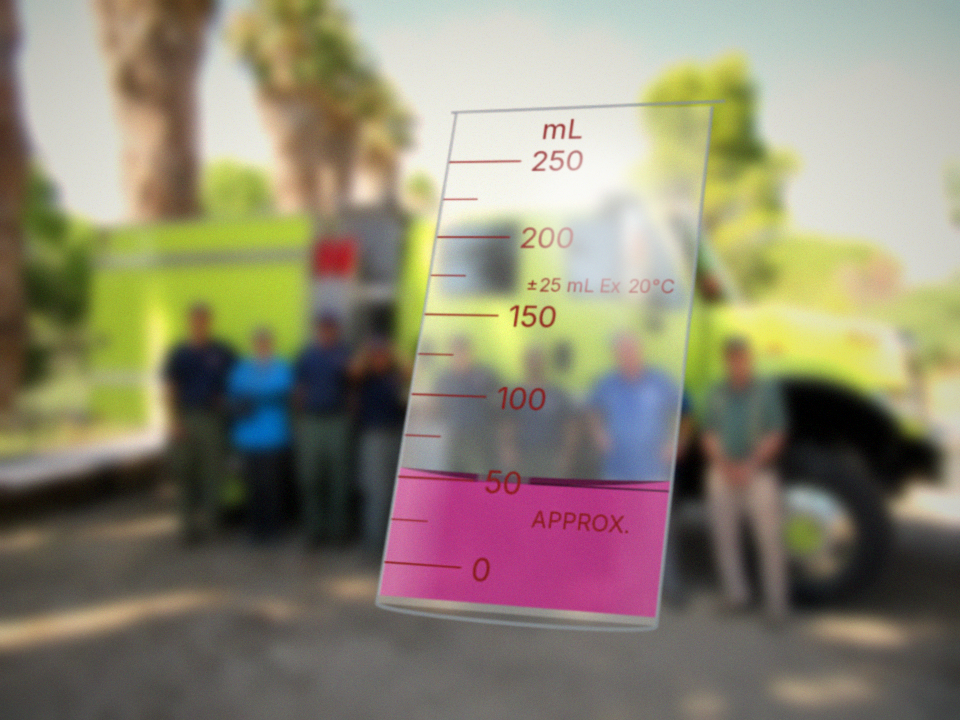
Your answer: **50** mL
